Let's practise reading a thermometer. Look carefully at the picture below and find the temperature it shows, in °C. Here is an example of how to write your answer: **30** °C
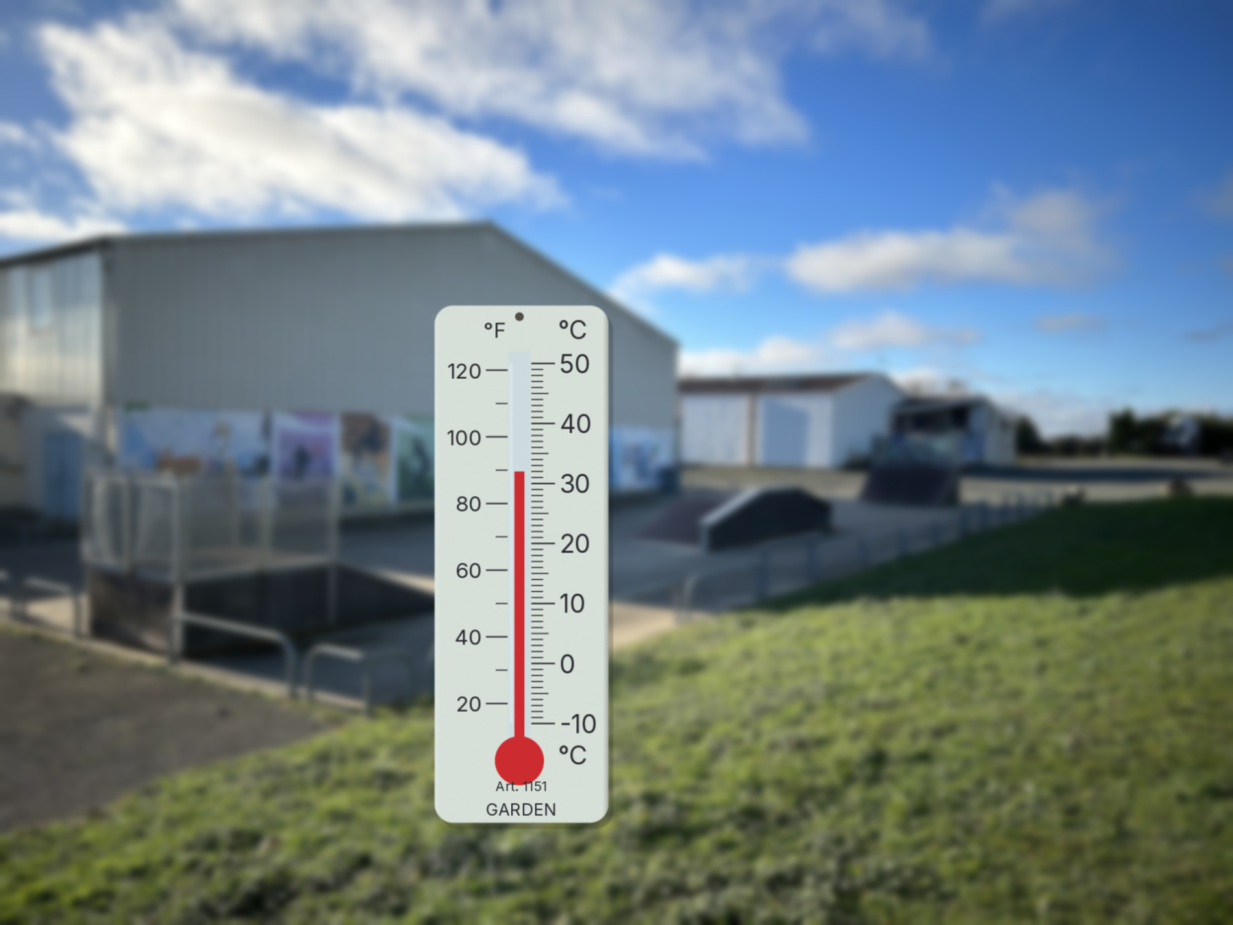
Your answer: **32** °C
